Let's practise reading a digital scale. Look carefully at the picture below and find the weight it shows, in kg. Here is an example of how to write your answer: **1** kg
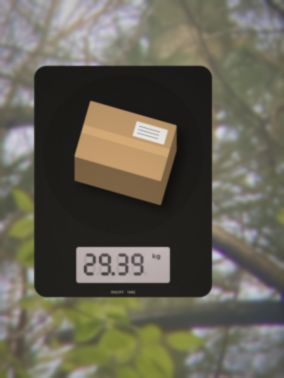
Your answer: **29.39** kg
